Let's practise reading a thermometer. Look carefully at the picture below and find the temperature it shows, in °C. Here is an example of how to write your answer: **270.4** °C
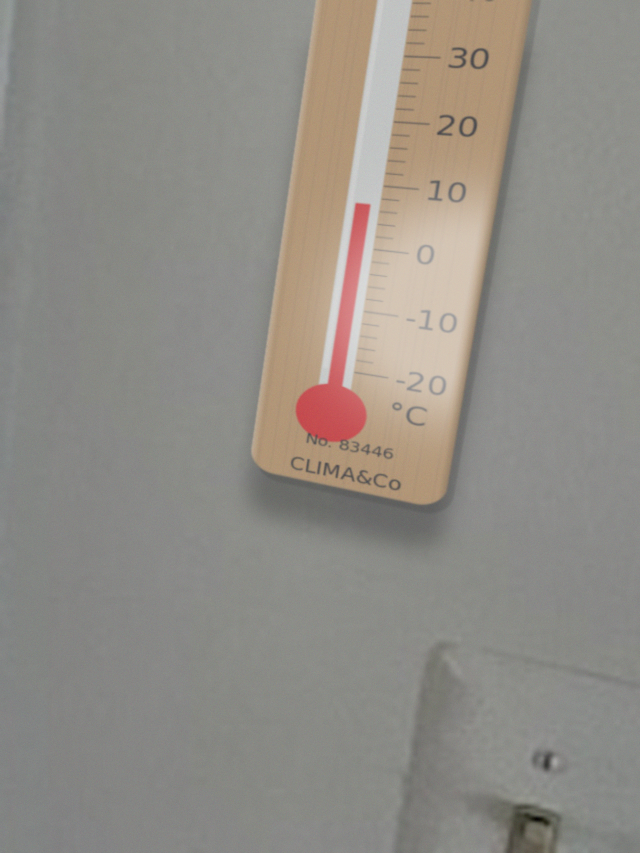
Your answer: **7** °C
